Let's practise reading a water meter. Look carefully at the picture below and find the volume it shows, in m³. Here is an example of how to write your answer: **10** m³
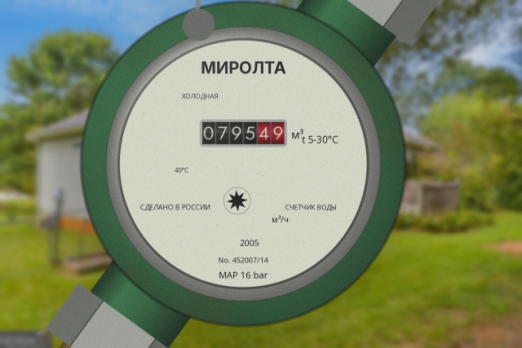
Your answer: **795.49** m³
